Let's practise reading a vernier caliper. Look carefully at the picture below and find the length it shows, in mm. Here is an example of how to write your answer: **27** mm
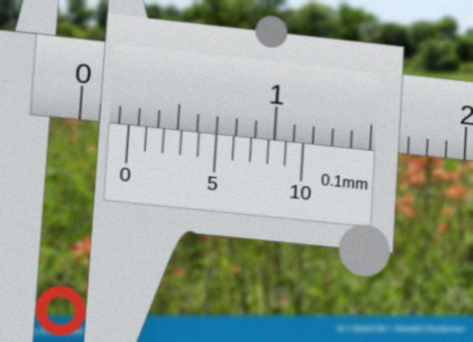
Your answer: **2.5** mm
